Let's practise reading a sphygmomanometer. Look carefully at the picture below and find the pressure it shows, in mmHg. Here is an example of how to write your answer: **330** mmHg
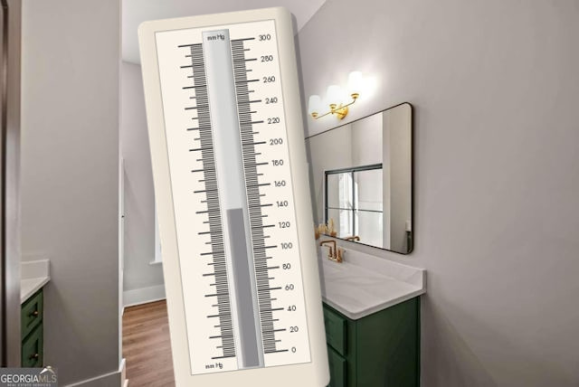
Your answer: **140** mmHg
